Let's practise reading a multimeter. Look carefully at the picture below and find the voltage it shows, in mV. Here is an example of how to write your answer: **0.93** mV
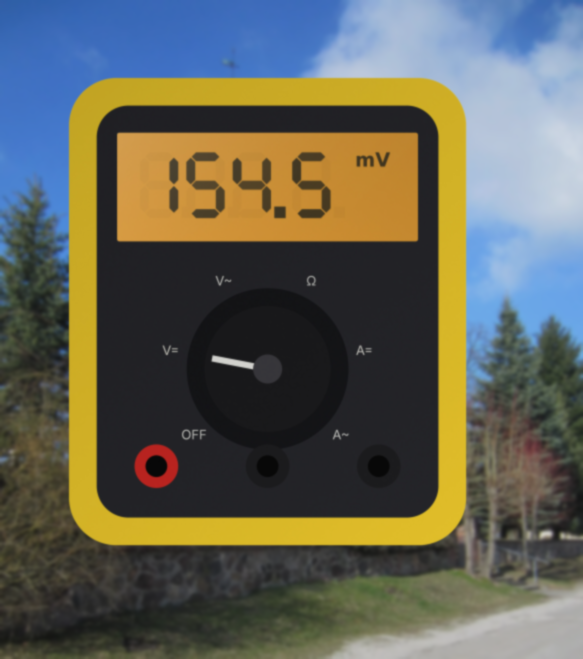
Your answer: **154.5** mV
